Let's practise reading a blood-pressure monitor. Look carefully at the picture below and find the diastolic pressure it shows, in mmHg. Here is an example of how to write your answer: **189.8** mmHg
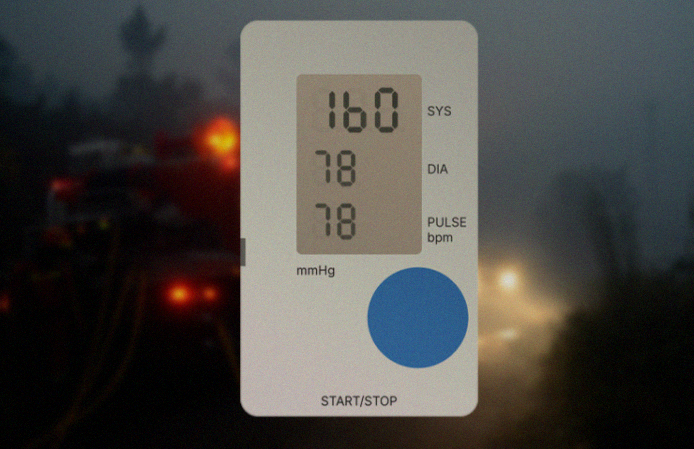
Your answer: **78** mmHg
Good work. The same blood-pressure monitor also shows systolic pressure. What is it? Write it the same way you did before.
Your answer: **160** mmHg
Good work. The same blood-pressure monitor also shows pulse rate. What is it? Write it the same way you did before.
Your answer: **78** bpm
